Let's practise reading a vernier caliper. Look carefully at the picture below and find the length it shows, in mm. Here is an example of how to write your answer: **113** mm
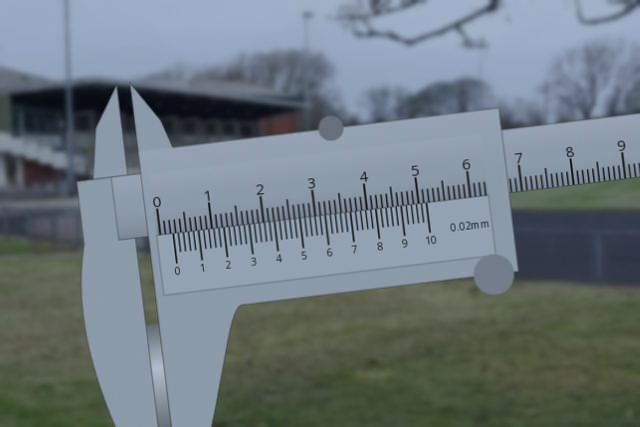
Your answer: **2.5** mm
